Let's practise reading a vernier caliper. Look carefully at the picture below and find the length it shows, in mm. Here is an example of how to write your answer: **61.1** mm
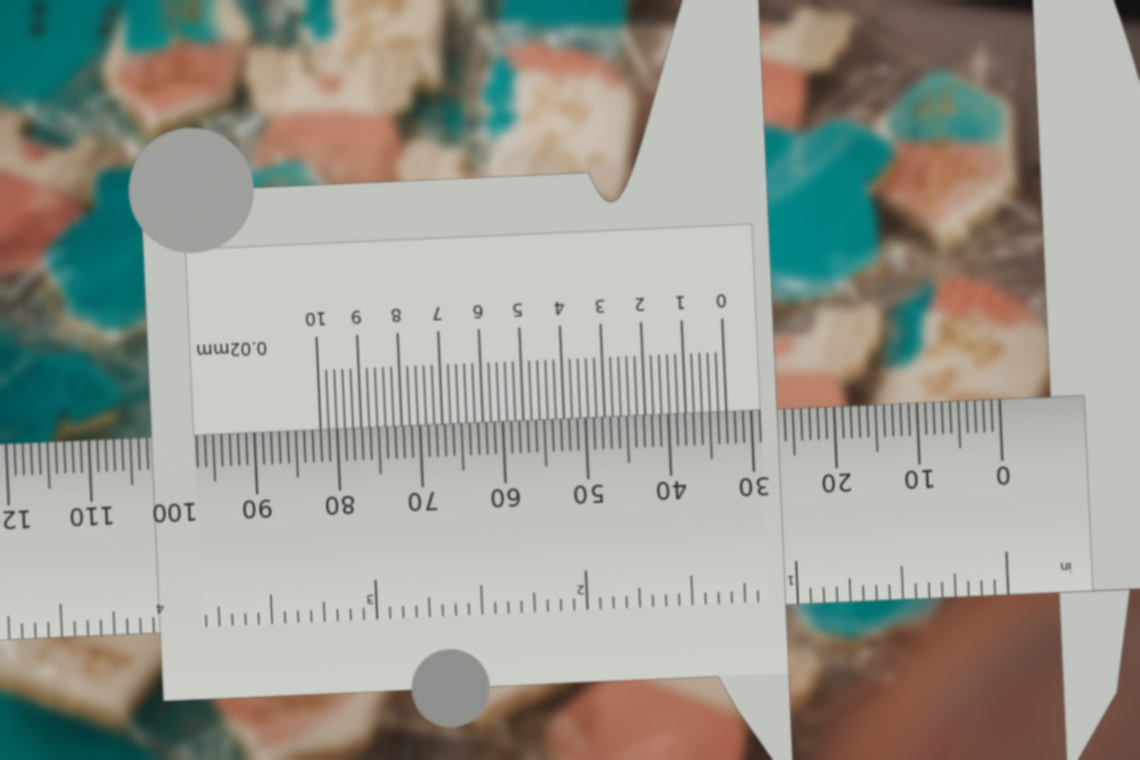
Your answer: **33.0** mm
